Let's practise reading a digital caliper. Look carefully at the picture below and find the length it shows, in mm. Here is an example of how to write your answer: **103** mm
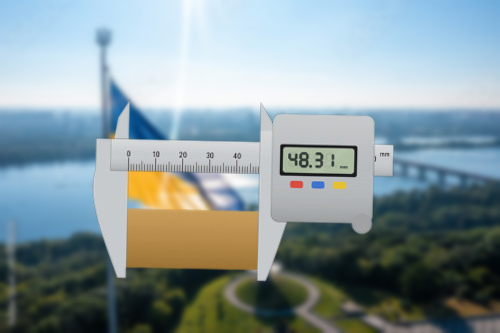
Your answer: **48.31** mm
